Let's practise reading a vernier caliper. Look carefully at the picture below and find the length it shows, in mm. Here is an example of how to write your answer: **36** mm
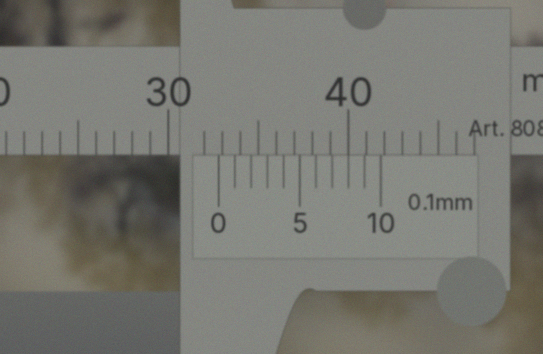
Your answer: **32.8** mm
